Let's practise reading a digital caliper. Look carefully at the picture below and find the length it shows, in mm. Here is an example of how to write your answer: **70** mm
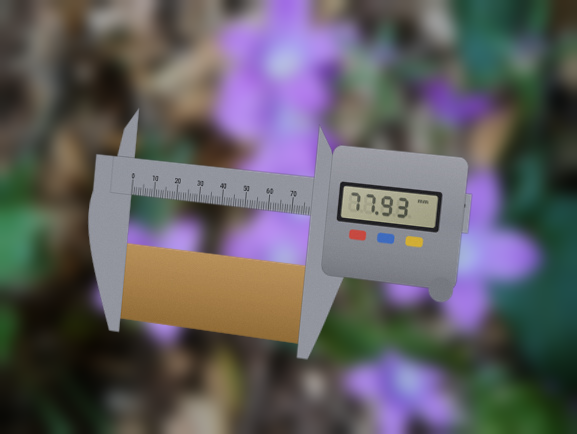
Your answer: **77.93** mm
